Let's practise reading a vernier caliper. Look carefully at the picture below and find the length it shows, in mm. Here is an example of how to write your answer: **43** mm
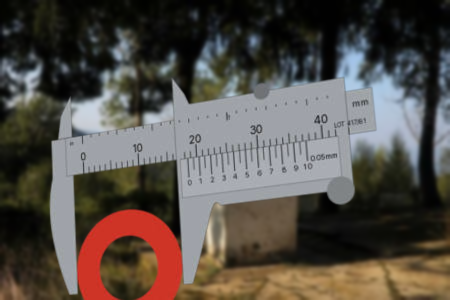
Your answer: **18.5** mm
